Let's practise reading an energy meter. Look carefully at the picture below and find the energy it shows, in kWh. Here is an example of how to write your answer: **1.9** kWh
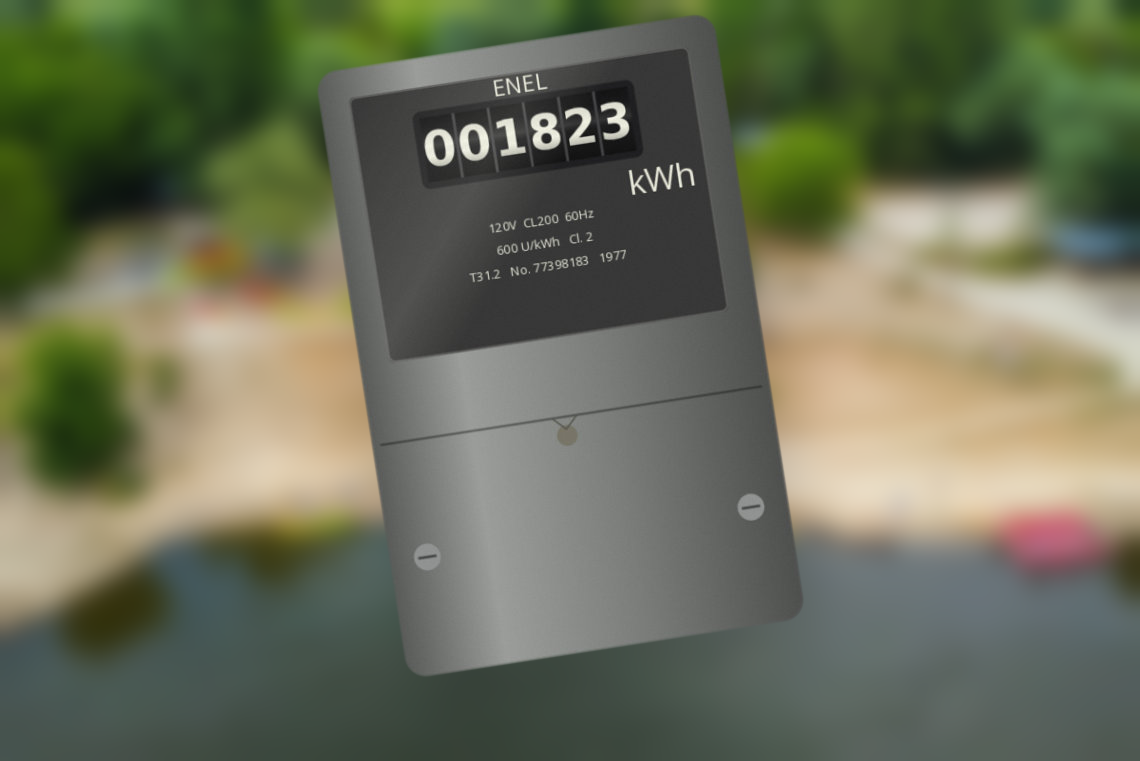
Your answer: **1823** kWh
